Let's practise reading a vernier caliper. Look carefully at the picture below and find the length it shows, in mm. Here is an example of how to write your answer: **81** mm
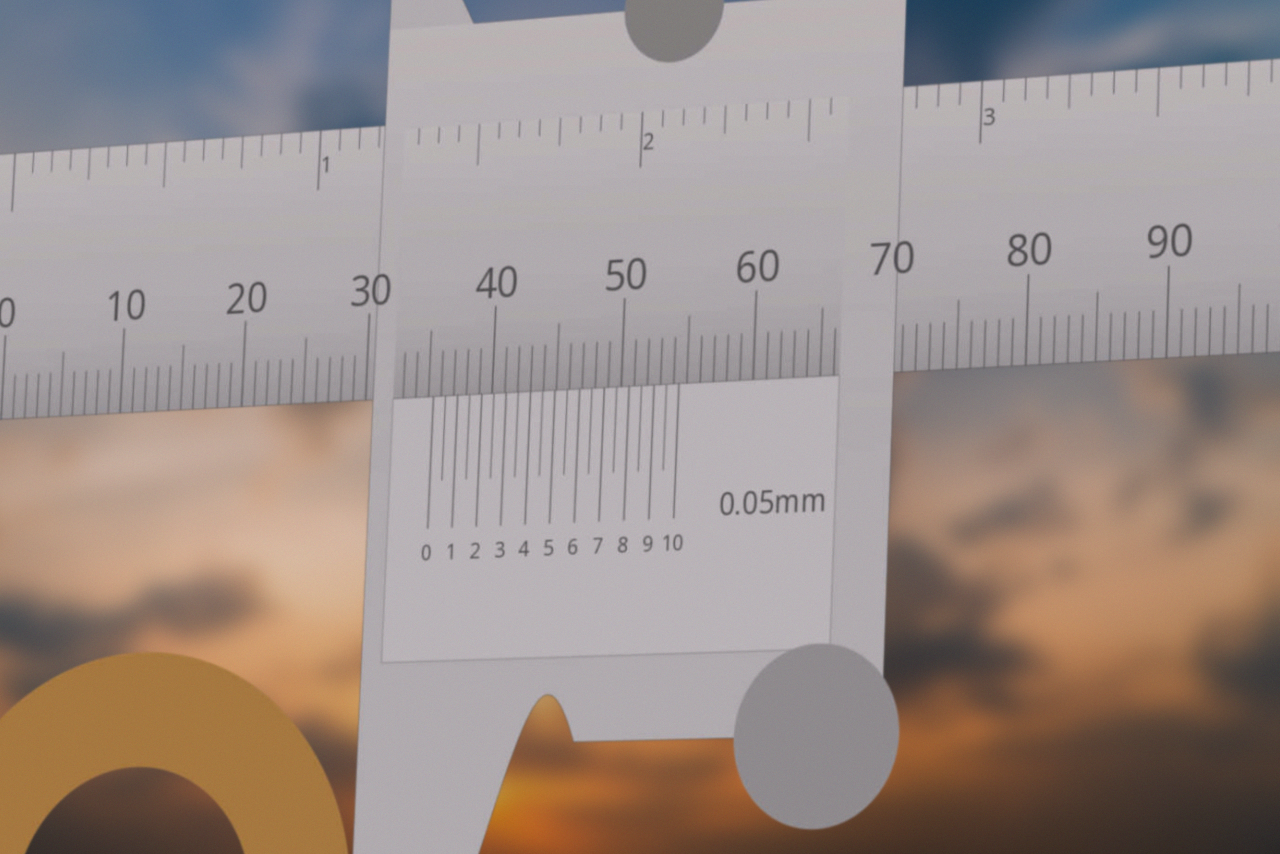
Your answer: **35.4** mm
